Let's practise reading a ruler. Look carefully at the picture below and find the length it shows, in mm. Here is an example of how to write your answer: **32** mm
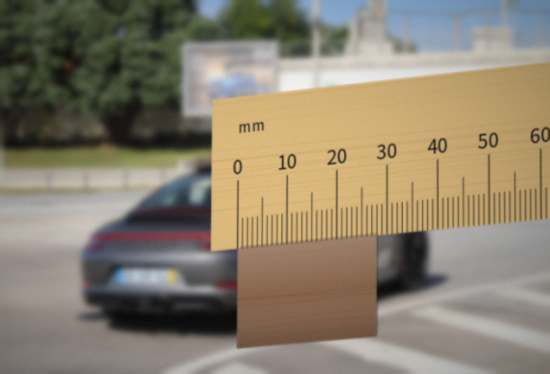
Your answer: **28** mm
